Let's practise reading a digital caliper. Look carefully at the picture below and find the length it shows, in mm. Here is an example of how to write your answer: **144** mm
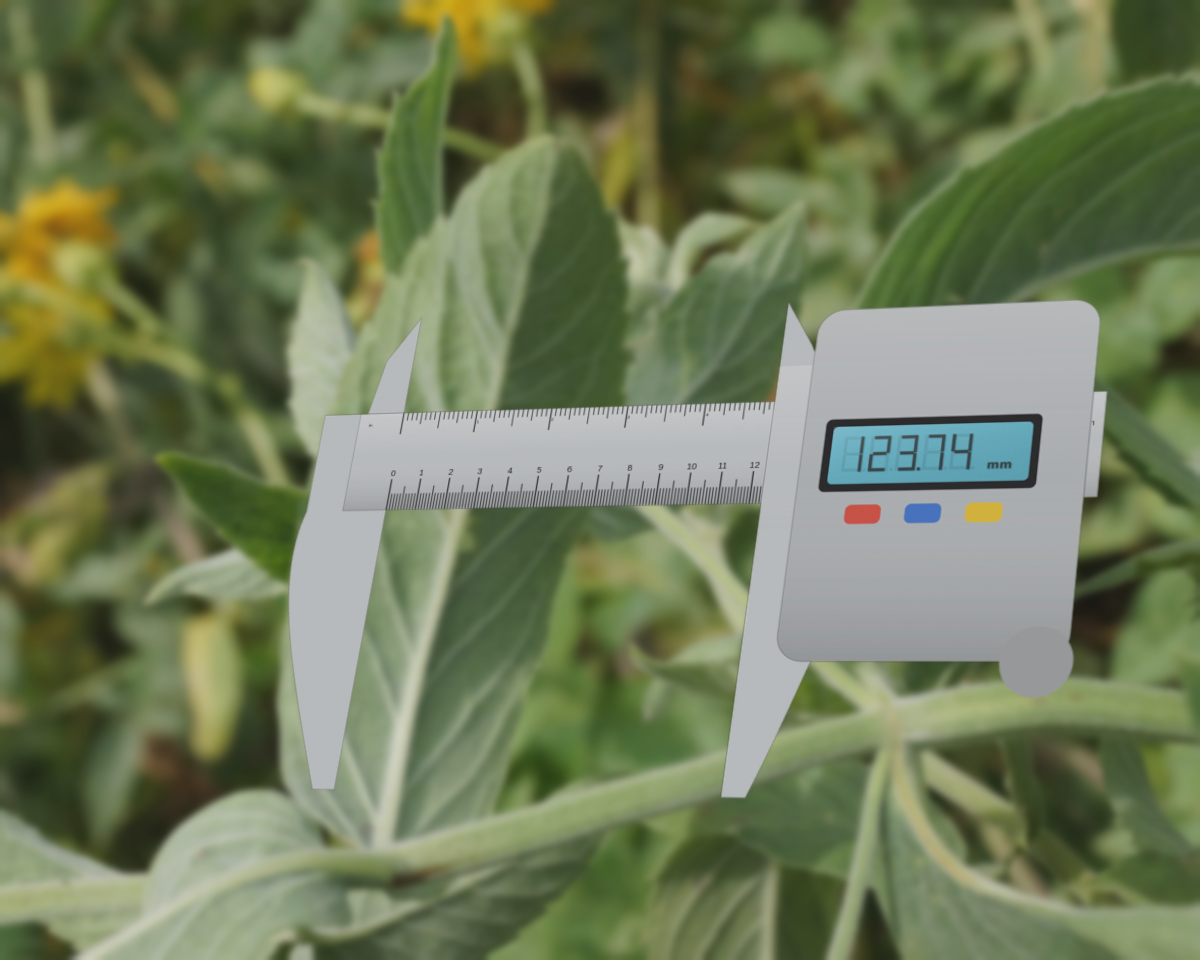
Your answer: **123.74** mm
